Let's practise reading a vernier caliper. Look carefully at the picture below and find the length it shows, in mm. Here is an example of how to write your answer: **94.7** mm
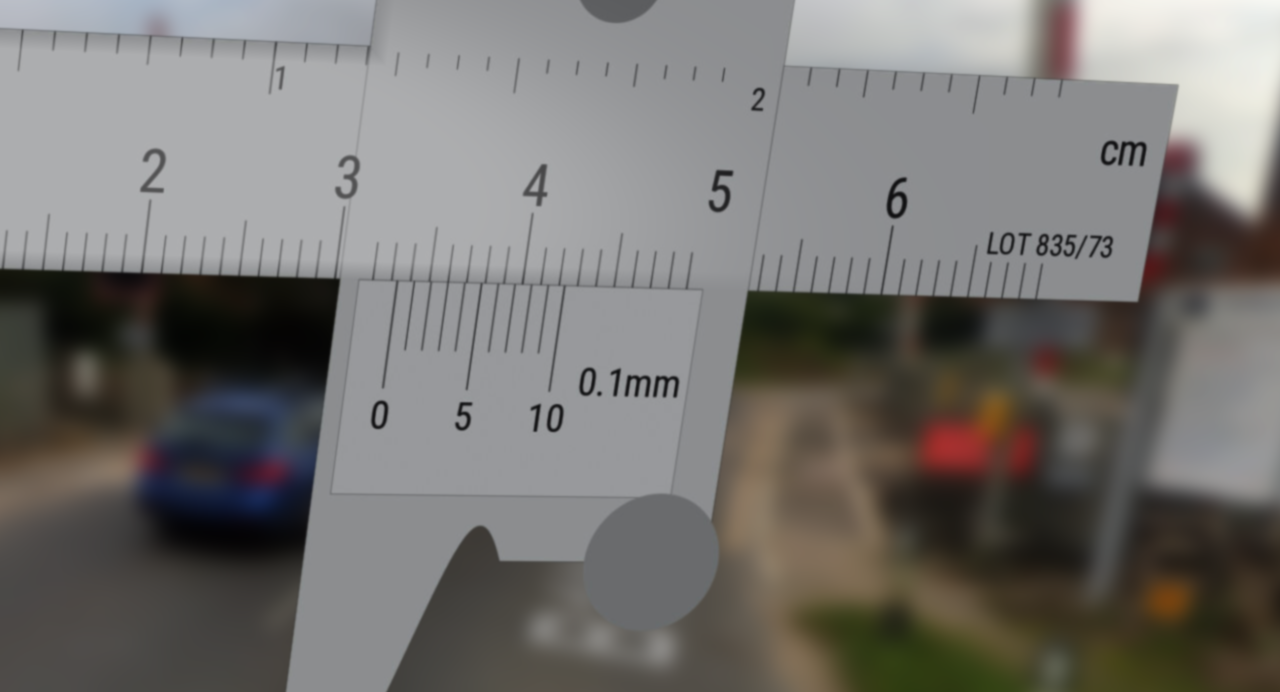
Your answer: **33.3** mm
